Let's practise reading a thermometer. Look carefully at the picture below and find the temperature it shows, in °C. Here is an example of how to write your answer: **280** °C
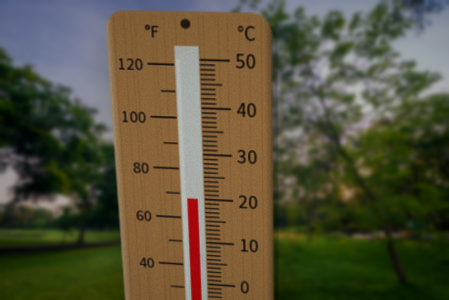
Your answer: **20** °C
